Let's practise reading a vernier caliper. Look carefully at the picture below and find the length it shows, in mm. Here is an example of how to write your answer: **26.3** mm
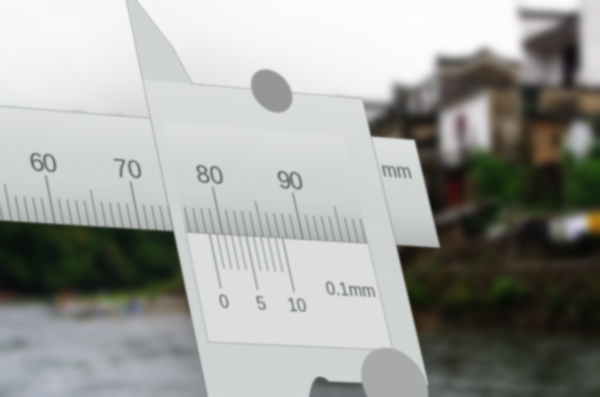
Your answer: **78.4** mm
